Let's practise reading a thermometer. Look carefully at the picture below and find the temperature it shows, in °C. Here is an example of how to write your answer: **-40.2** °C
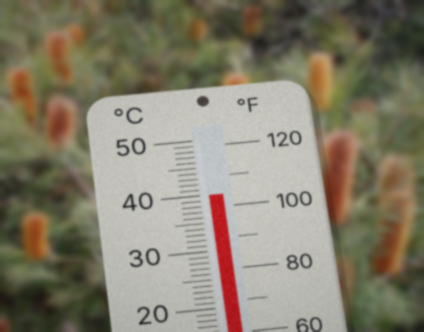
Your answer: **40** °C
